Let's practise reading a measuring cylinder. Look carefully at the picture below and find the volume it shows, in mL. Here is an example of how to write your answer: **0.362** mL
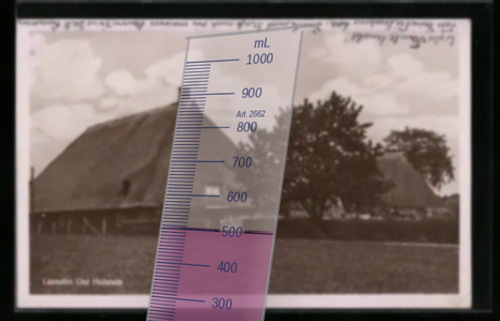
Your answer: **500** mL
